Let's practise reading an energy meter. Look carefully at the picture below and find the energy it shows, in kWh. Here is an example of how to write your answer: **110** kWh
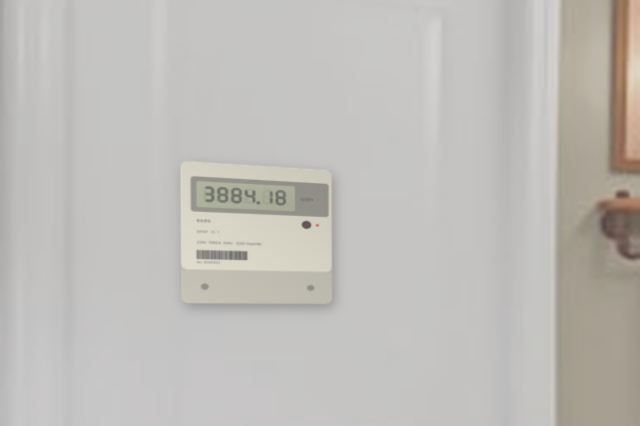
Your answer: **3884.18** kWh
